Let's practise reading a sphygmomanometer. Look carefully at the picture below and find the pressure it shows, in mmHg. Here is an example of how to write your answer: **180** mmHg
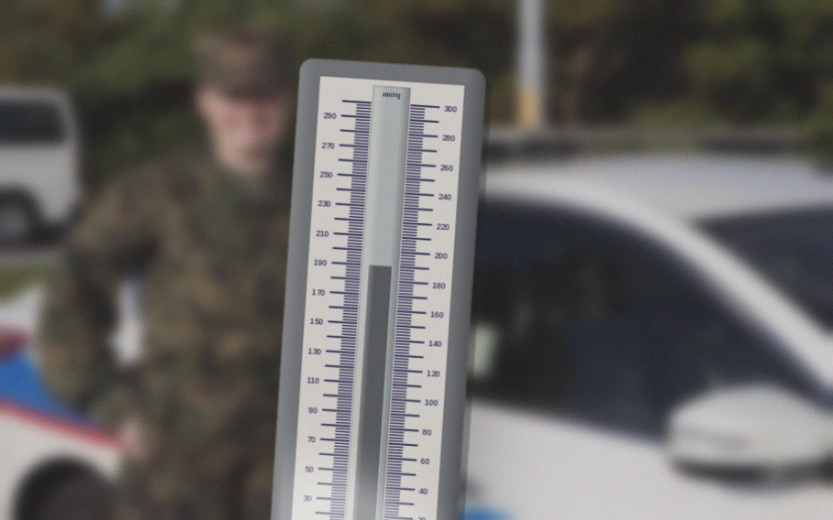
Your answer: **190** mmHg
